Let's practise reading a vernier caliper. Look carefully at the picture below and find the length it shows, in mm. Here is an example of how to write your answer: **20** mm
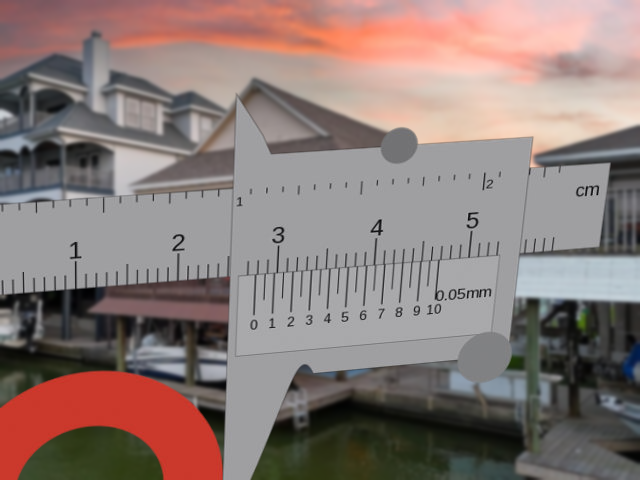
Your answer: **27.8** mm
